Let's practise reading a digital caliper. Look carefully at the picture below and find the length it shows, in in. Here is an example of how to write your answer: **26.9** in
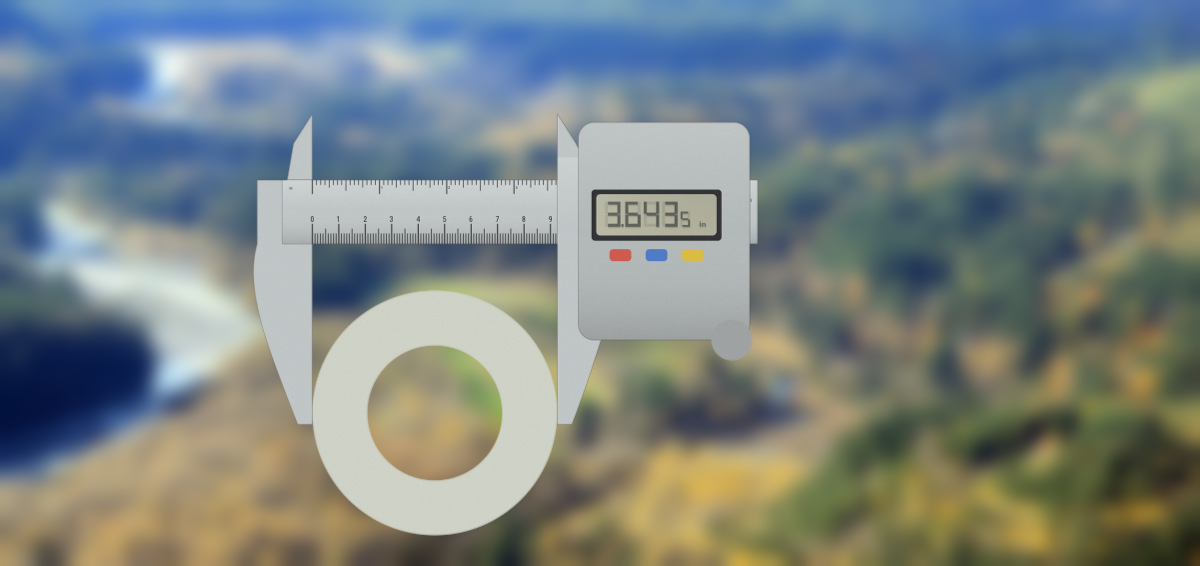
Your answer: **3.6435** in
